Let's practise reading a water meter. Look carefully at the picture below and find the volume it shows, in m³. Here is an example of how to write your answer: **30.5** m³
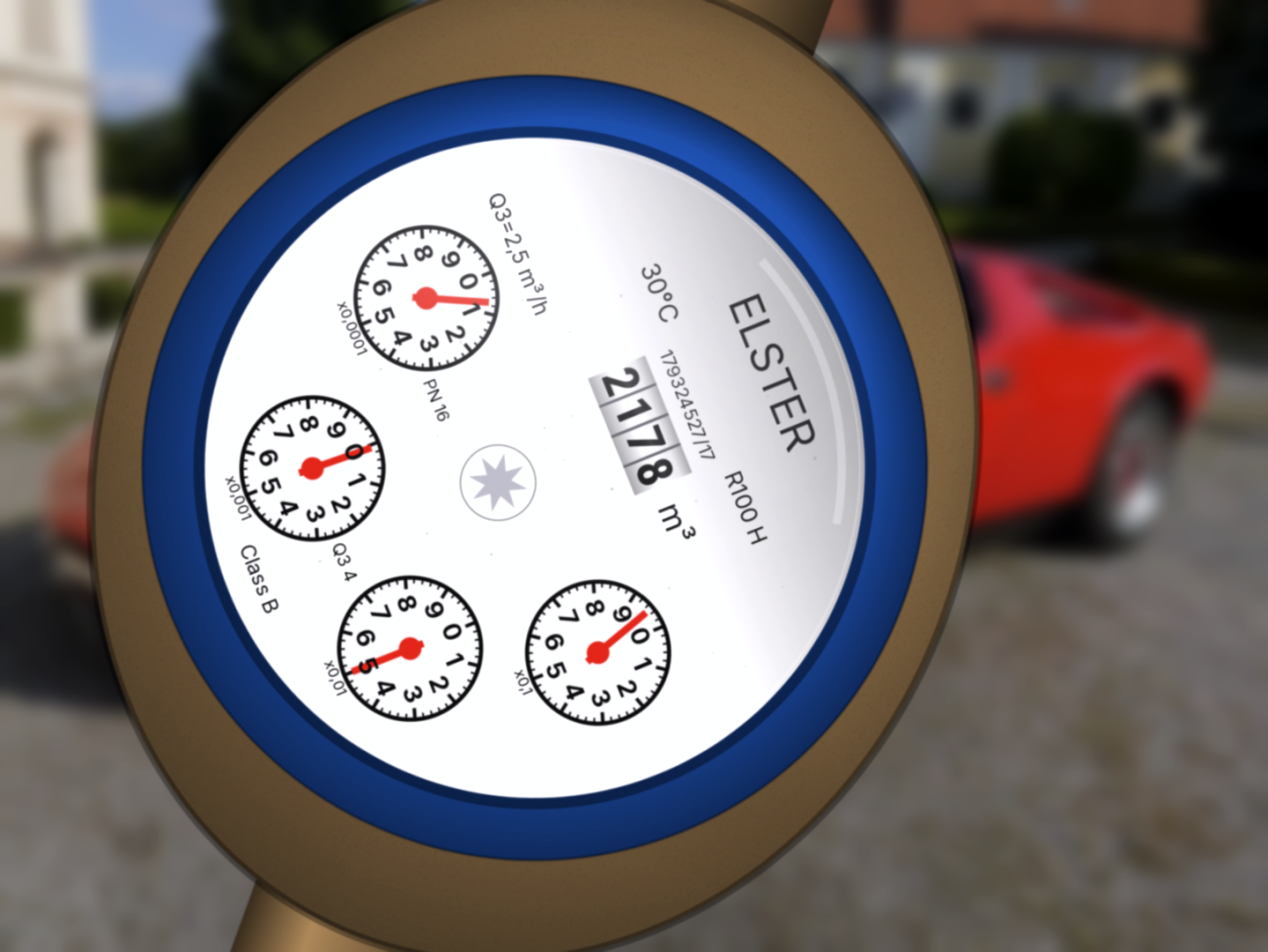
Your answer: **2177.9500** m³
